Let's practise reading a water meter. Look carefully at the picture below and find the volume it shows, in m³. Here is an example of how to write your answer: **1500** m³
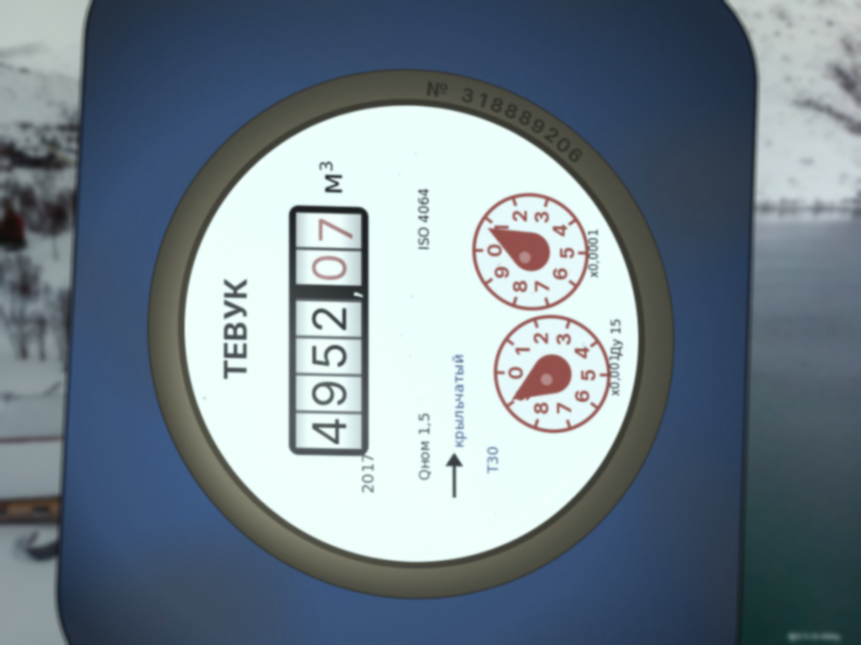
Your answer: **4952.0690** m³
